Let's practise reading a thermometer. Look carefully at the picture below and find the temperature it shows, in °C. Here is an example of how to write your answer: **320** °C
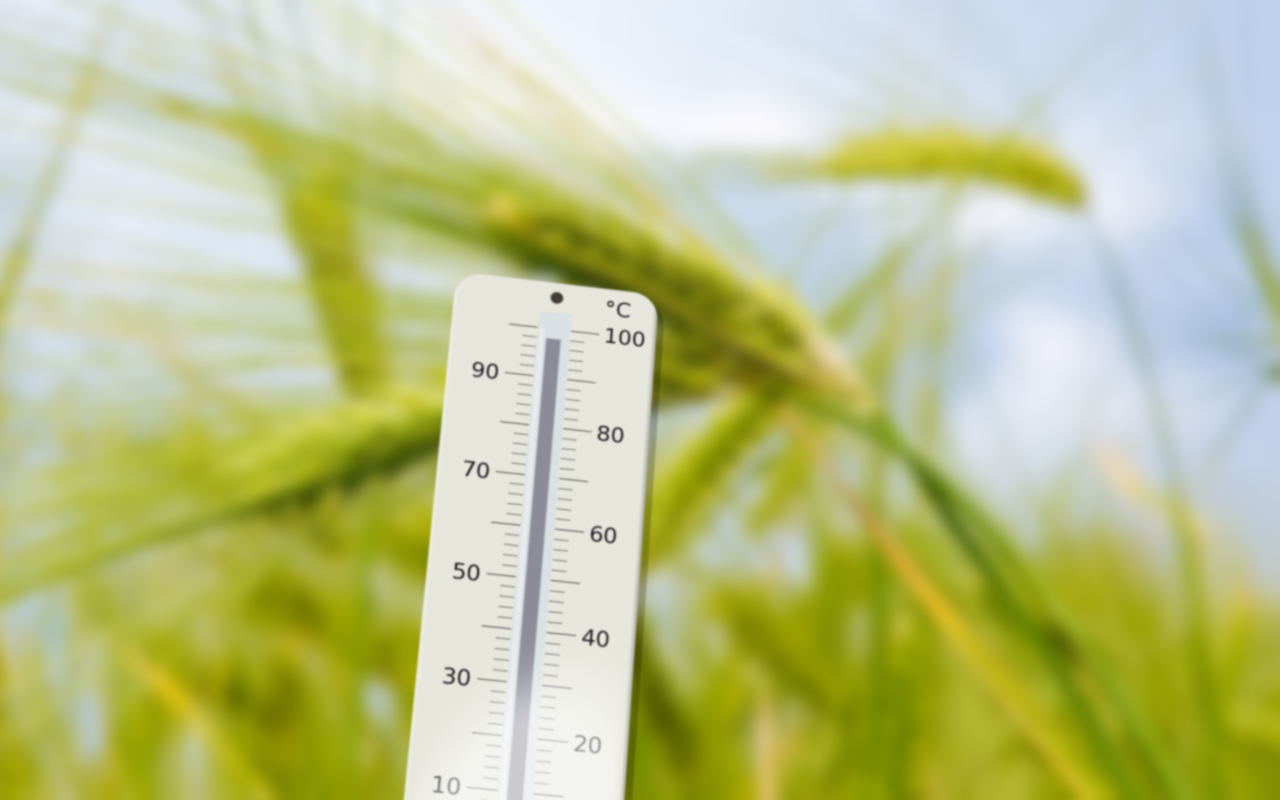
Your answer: **98** °C
